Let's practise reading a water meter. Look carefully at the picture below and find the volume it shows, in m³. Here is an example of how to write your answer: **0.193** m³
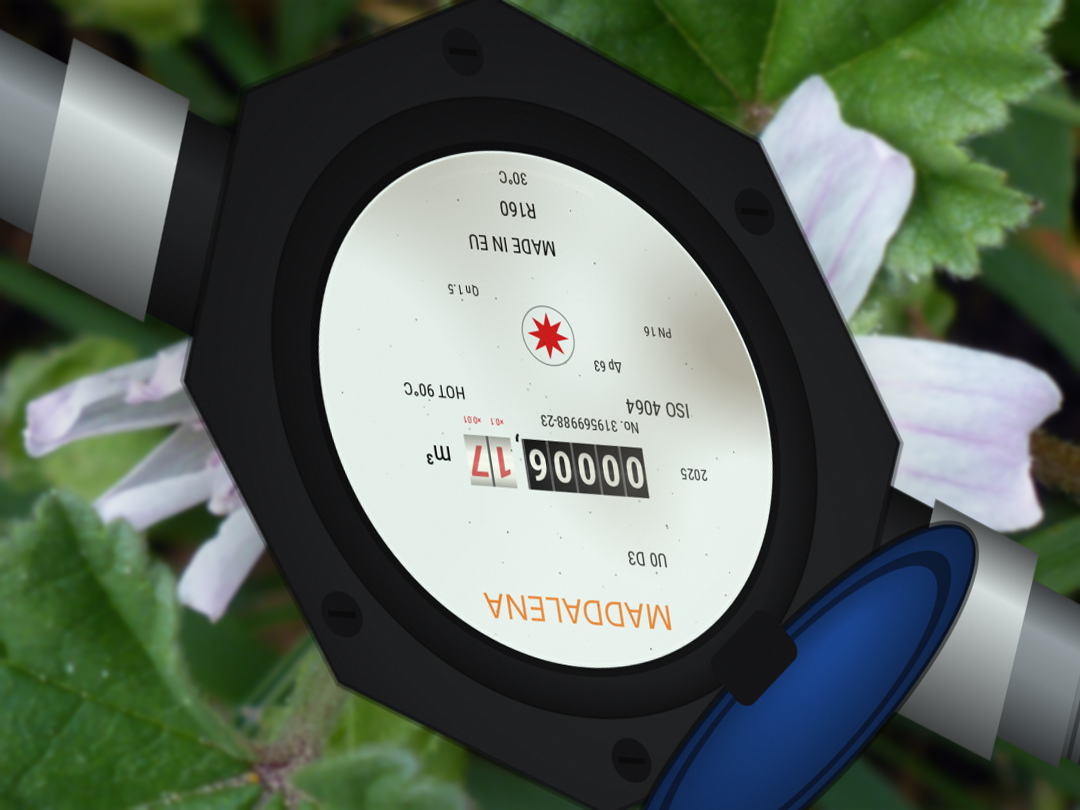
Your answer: **6.17** m³
